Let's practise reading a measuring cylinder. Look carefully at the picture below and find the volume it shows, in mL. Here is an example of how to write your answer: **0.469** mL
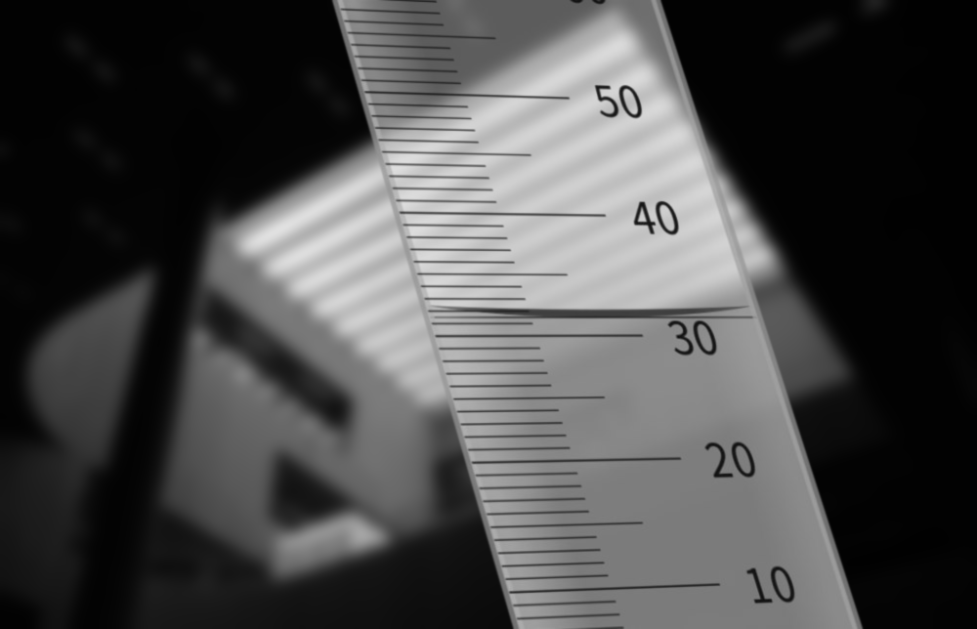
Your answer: **31.5** mL
